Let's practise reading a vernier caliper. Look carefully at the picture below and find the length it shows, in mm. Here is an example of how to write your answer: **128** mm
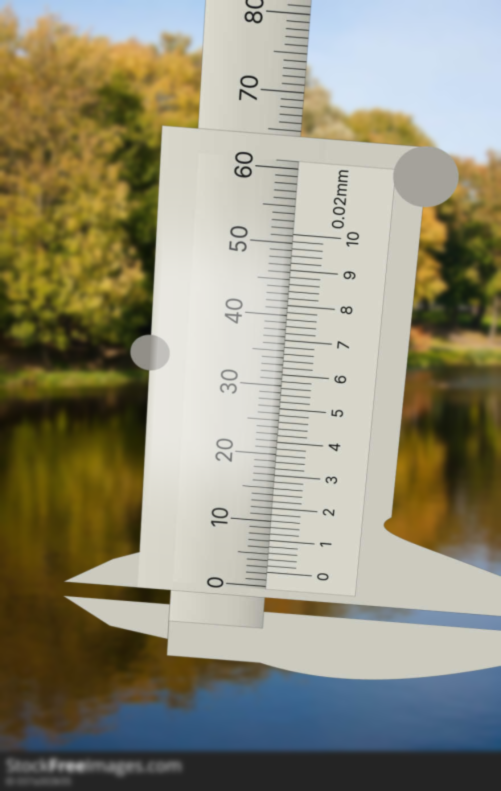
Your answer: **2.2** mm
